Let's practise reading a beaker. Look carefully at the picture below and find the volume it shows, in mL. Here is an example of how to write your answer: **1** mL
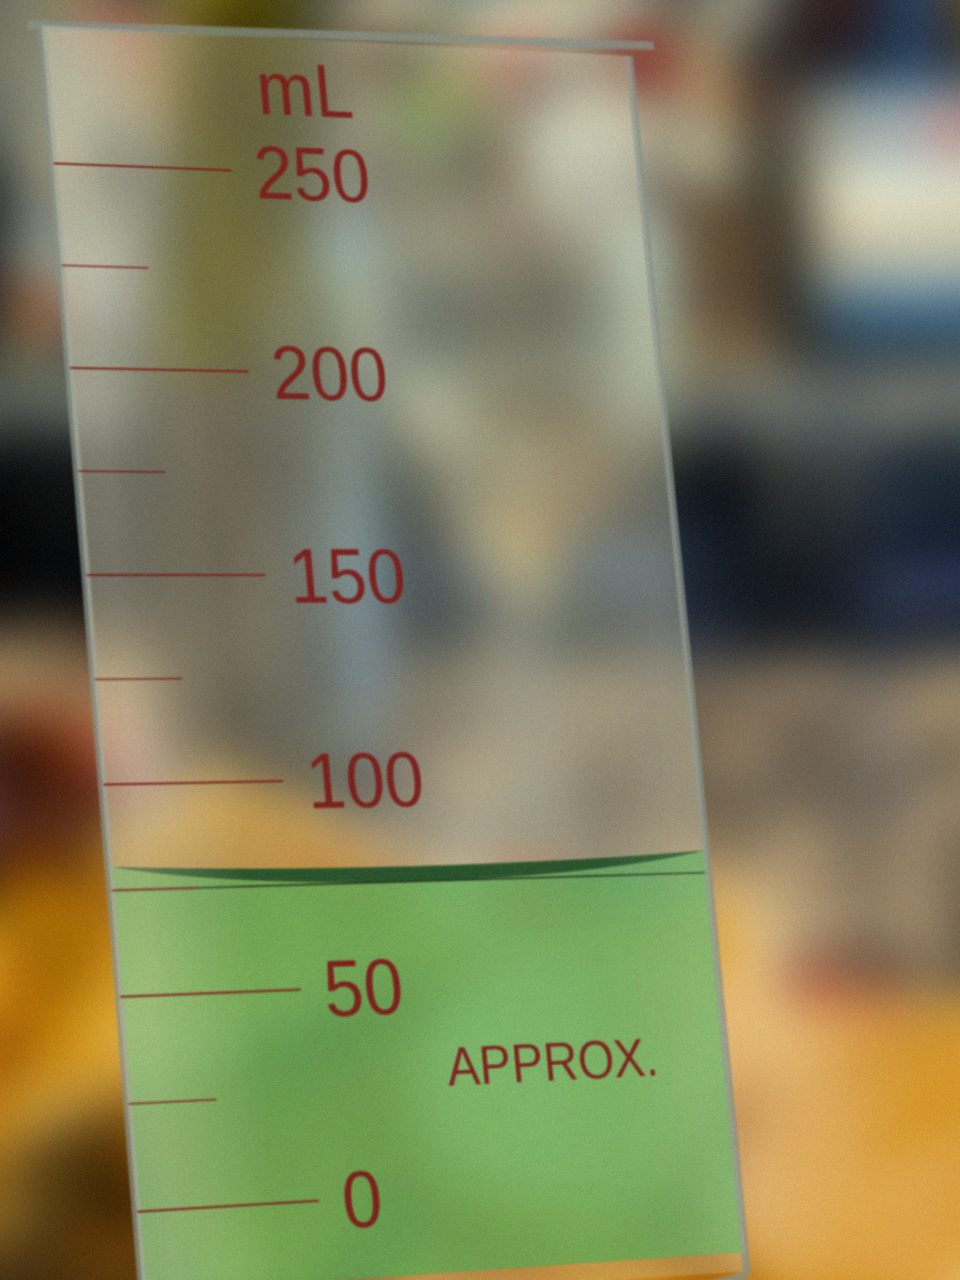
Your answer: **75** mL
